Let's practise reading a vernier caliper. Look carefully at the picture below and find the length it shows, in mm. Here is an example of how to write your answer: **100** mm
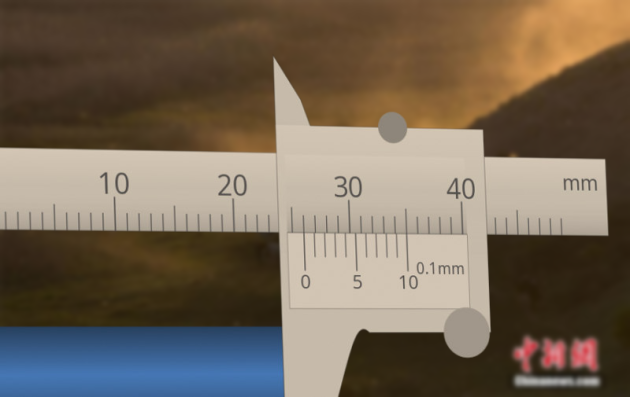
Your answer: **26.0** mm
